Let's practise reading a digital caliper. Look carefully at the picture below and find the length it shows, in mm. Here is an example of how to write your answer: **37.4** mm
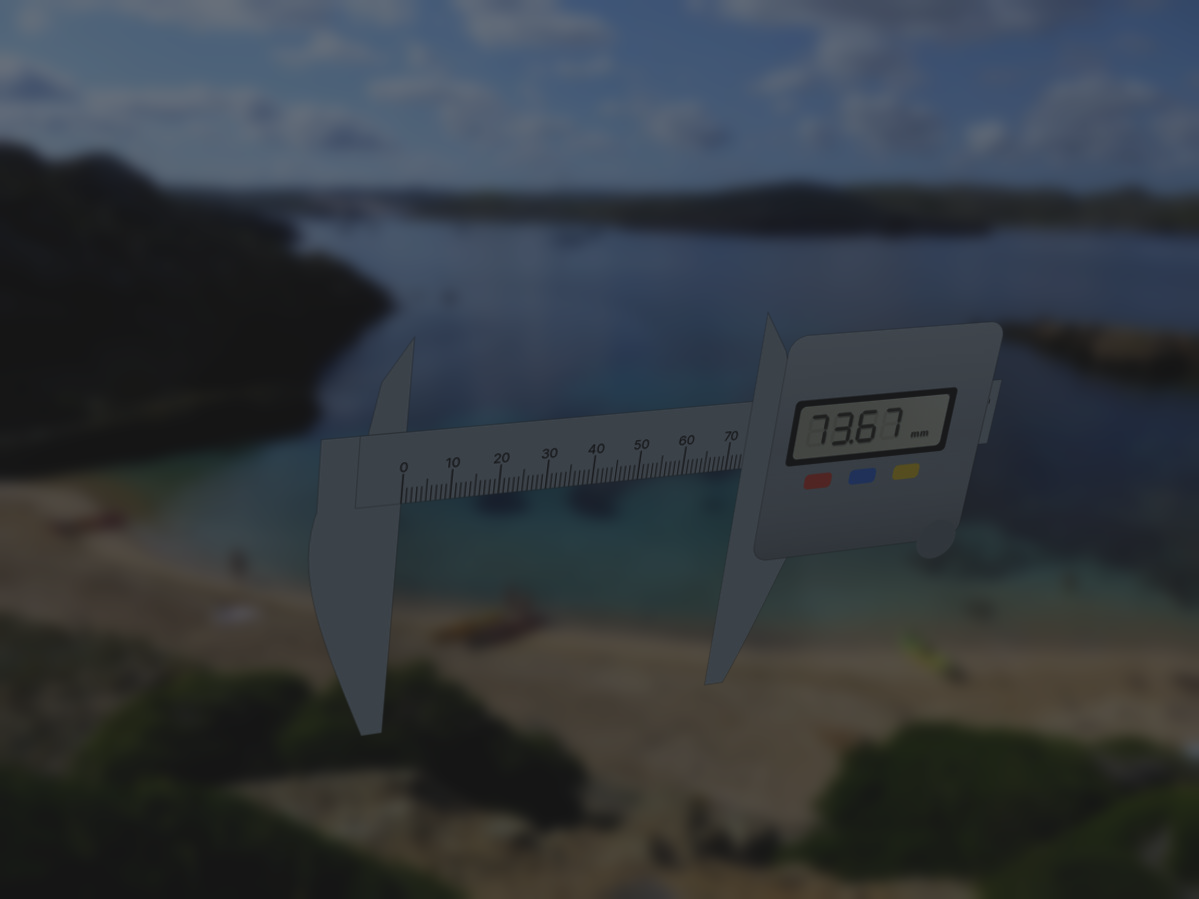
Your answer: **73.67** mm
